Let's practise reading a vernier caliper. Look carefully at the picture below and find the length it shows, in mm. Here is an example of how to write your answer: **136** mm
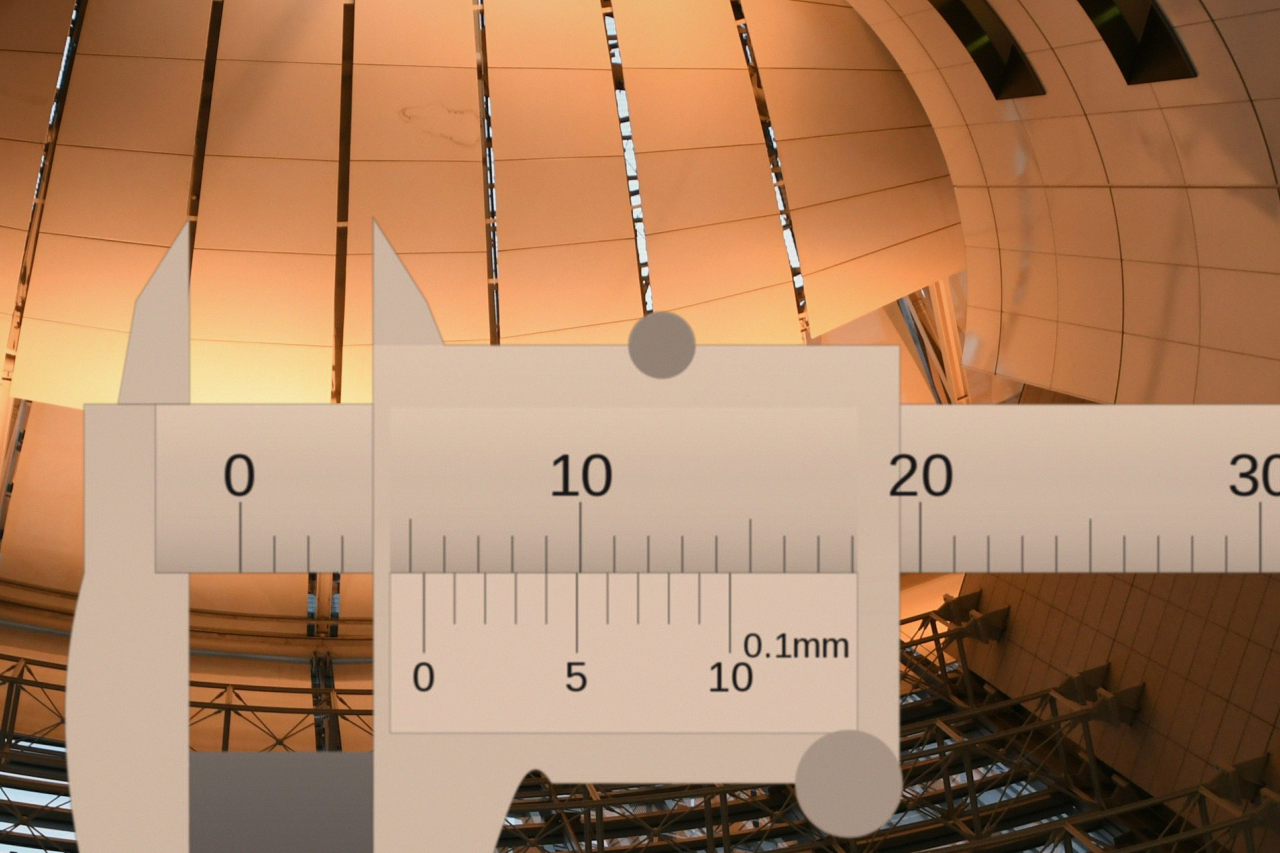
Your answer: **5.4** mm
